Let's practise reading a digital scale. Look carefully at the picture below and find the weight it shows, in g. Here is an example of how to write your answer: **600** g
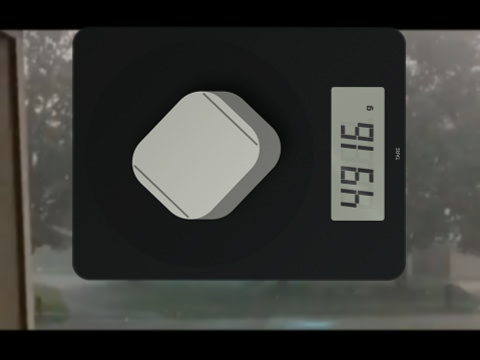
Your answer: **4916** g
